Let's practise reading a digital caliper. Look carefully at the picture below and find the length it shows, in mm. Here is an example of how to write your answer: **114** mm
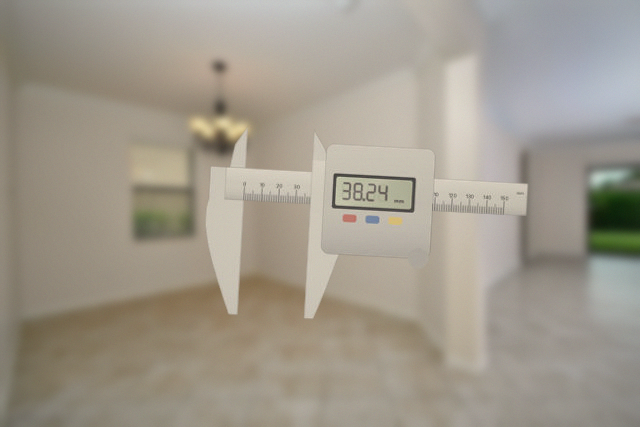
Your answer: **38.24** mm
